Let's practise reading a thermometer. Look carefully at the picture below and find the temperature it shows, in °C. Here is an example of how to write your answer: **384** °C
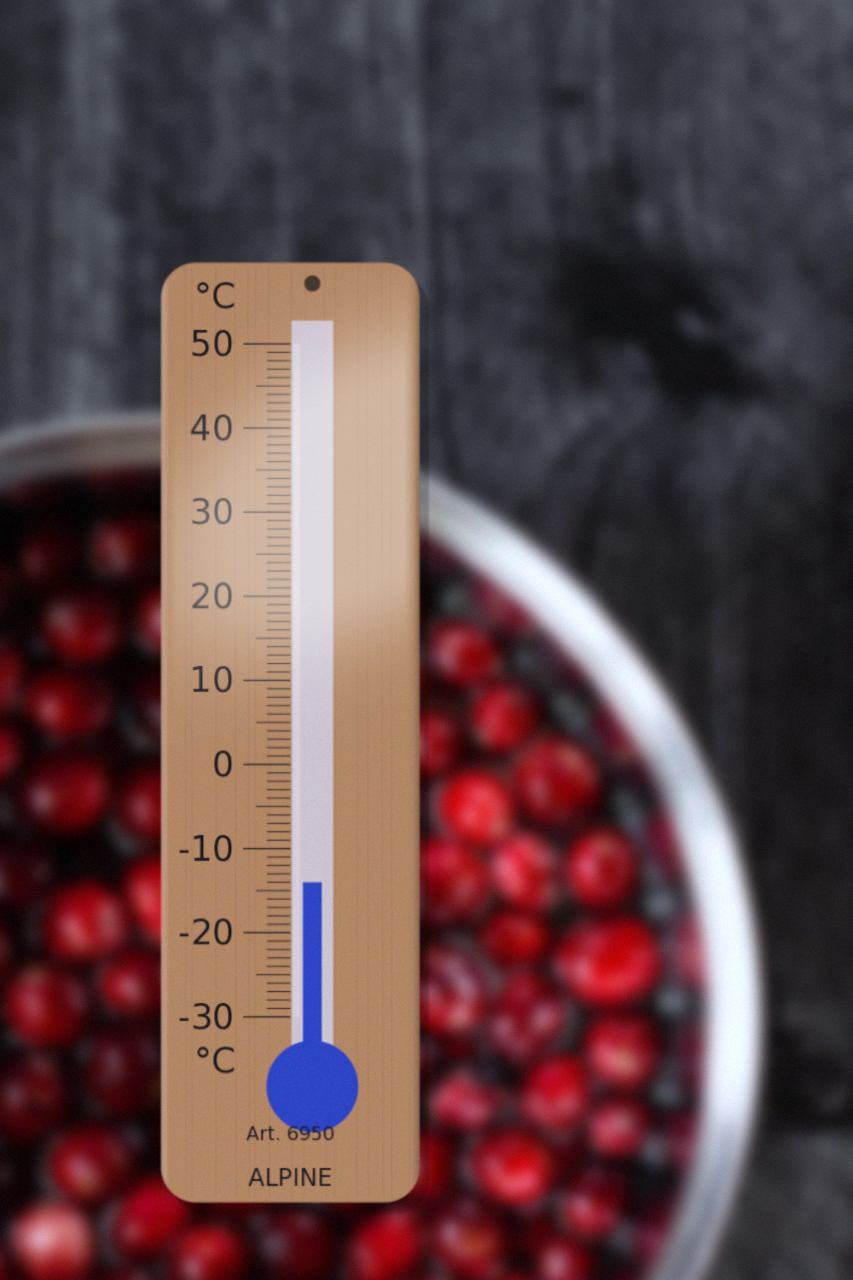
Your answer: **-14** °C
